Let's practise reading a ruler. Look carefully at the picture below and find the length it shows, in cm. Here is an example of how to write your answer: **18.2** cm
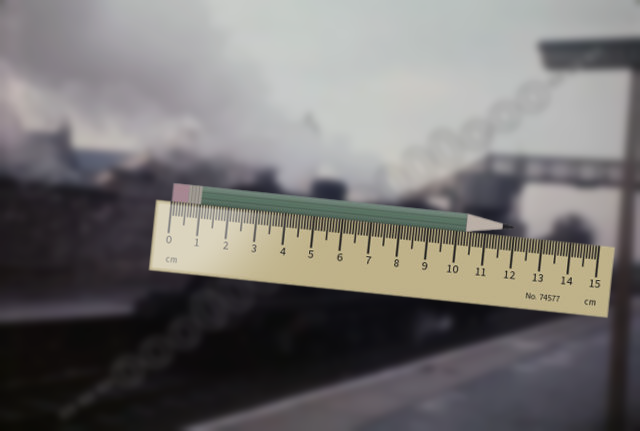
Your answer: **12** cm
